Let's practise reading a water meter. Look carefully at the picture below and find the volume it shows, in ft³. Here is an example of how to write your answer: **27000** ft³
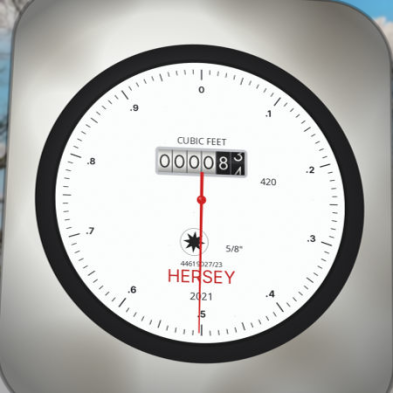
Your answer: **83.50** ft³
